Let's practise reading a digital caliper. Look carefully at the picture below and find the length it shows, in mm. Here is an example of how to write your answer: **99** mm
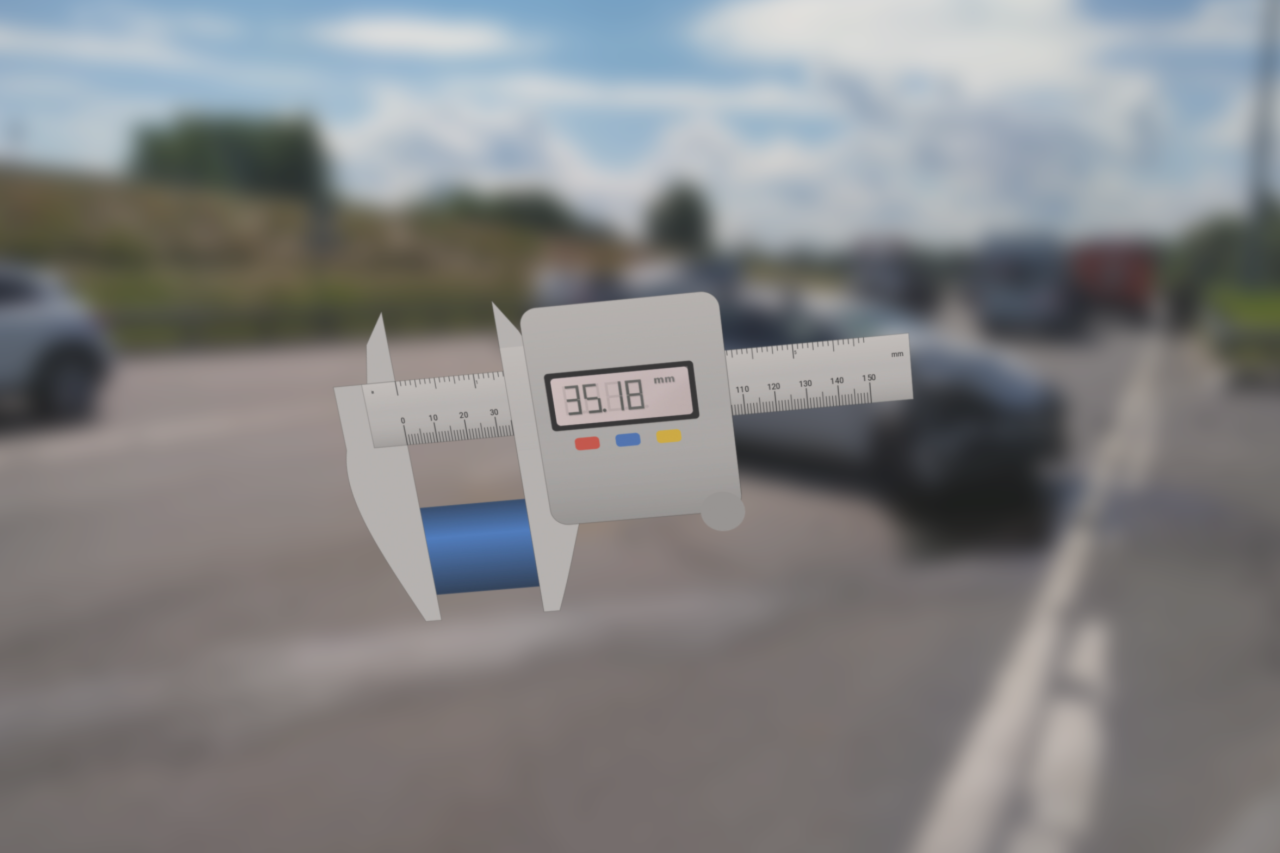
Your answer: **35.18** mm
